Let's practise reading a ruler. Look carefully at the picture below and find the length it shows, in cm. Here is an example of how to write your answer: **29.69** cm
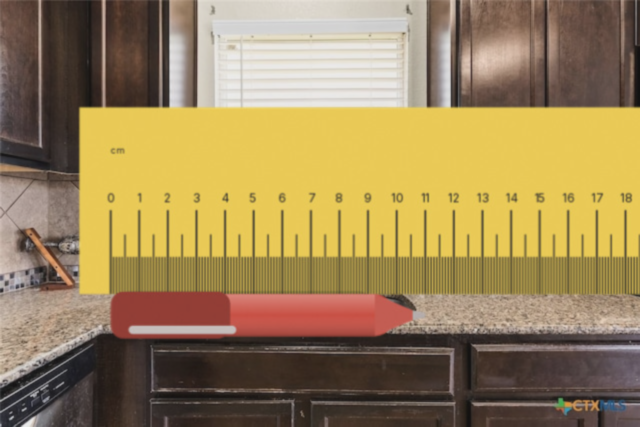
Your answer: **11** cm
